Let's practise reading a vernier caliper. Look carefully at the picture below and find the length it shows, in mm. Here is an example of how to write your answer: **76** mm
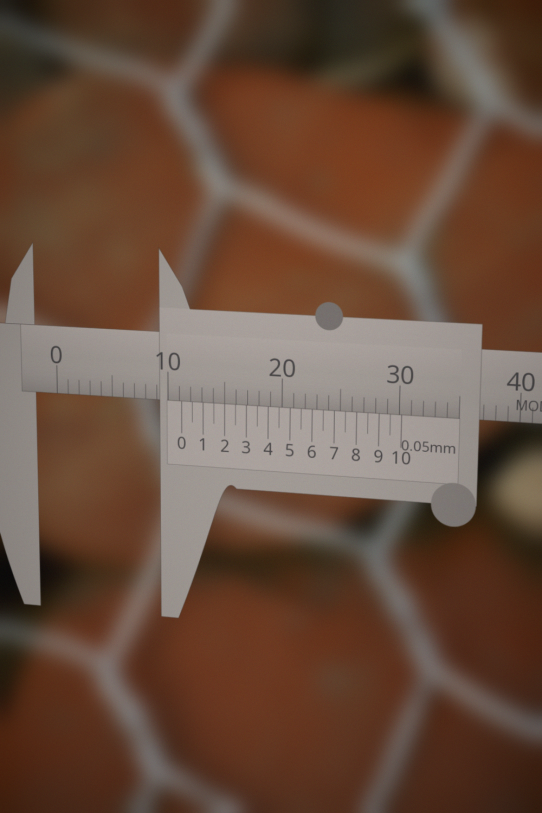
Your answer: **11.2** mm
